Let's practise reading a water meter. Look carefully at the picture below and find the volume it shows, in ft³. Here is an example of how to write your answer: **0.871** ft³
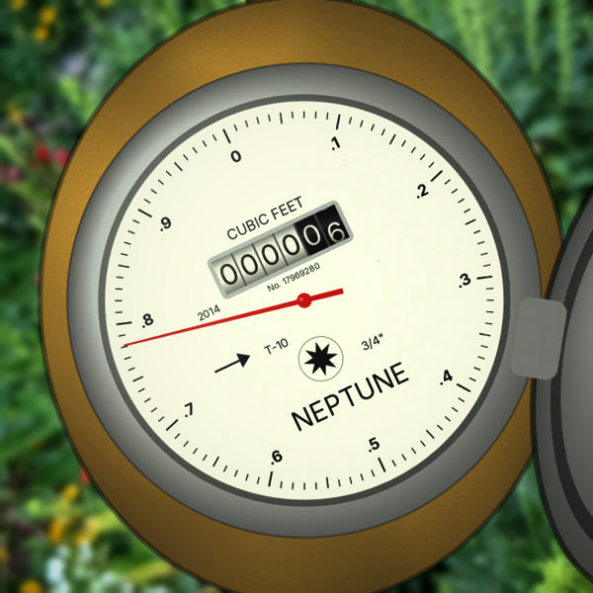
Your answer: **5.78** ft³
